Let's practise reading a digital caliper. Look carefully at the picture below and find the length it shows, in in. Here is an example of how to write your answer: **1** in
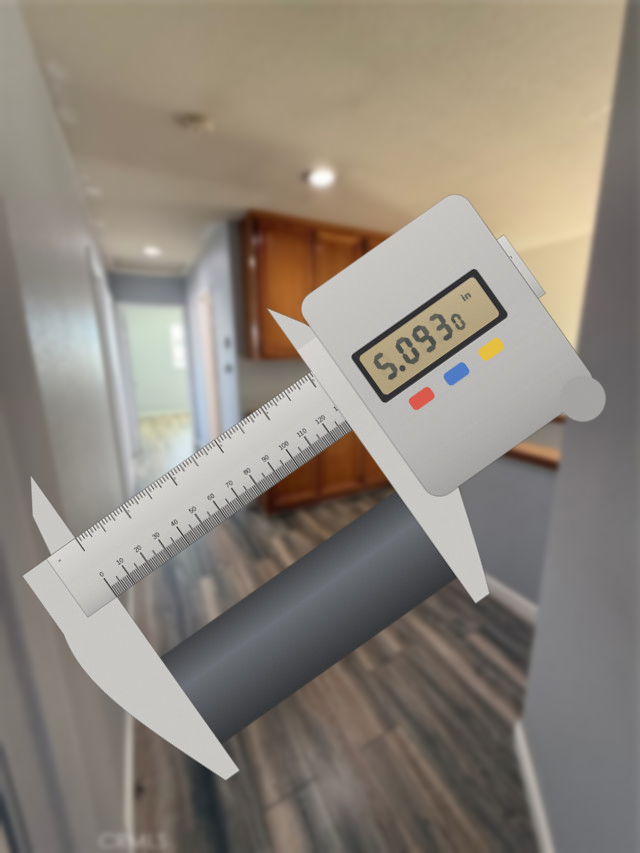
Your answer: **5.0930** in
